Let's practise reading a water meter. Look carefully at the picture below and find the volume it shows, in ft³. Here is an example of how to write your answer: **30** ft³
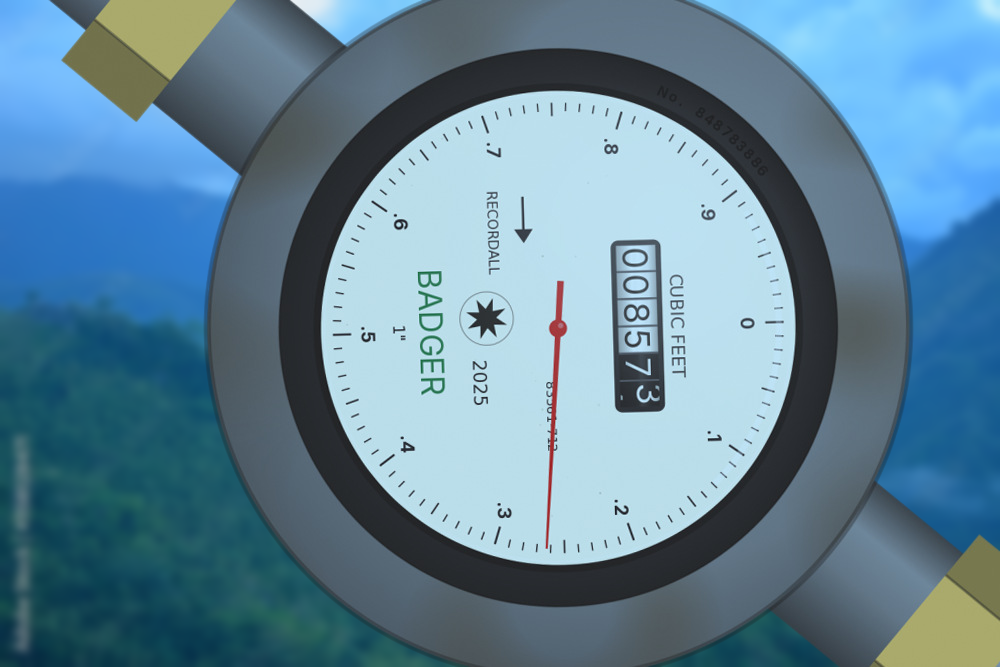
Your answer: **8573.26** ft³
